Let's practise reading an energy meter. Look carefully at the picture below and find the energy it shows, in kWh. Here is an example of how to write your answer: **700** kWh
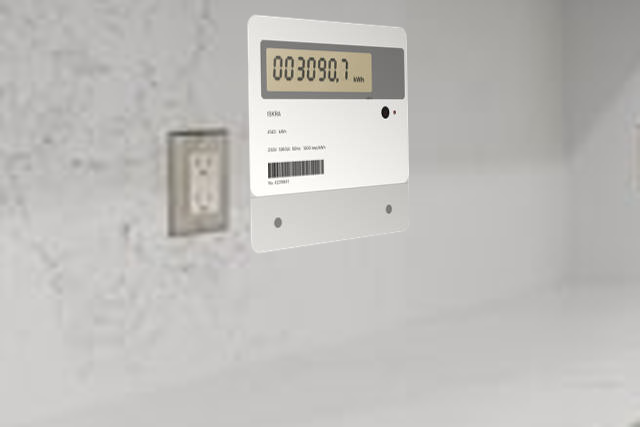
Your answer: **3090.7** kWh
